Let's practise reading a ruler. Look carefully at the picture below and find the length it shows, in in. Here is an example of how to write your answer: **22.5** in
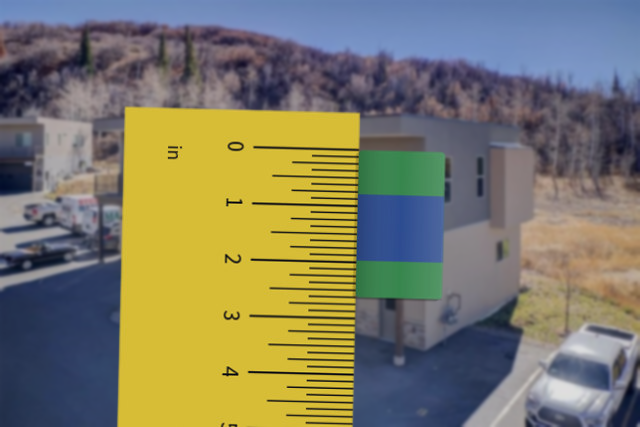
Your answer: **2.625** in
